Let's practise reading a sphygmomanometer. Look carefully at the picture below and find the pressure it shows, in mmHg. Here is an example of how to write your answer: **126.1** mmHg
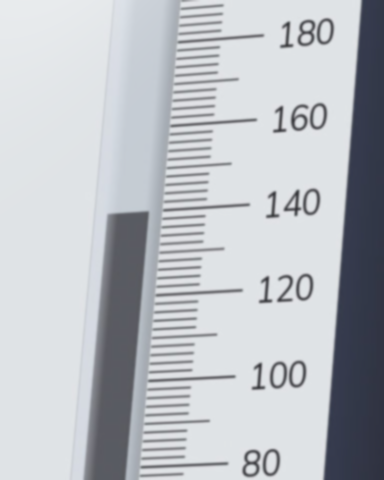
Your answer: **140** mmHg
